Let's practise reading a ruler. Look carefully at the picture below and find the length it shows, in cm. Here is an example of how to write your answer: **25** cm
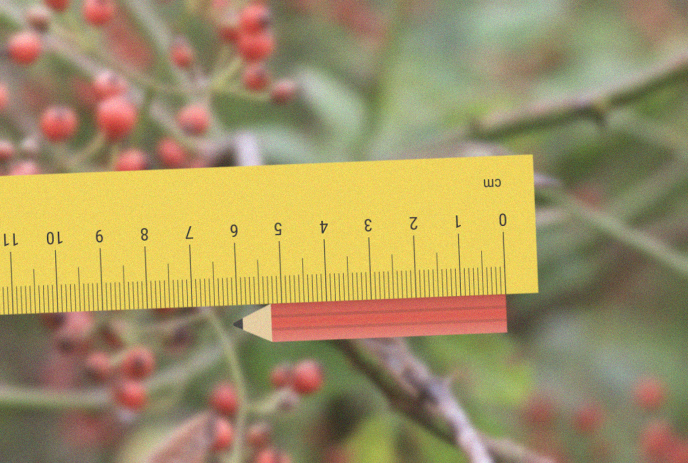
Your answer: **6.1** cm
